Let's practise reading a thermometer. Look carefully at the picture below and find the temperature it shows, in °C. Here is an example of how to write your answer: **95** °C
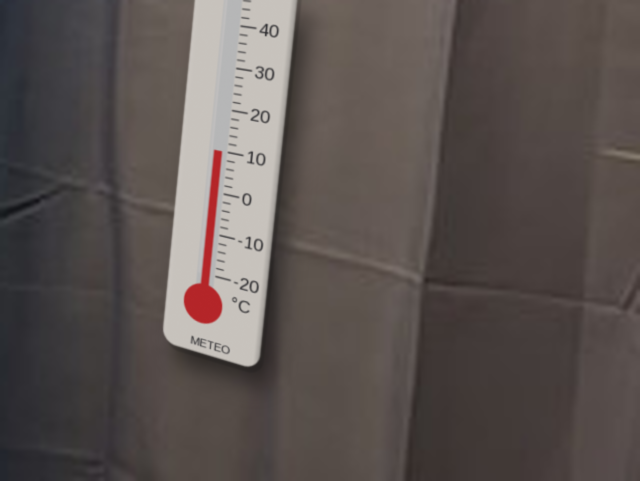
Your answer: **10** °C
